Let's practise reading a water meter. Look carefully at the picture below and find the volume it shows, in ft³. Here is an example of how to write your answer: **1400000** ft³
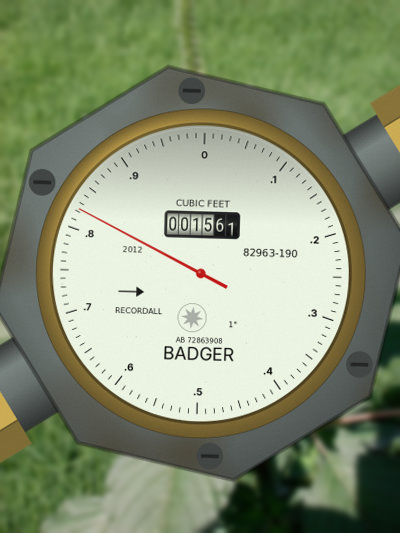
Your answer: **1560.82** ft³
